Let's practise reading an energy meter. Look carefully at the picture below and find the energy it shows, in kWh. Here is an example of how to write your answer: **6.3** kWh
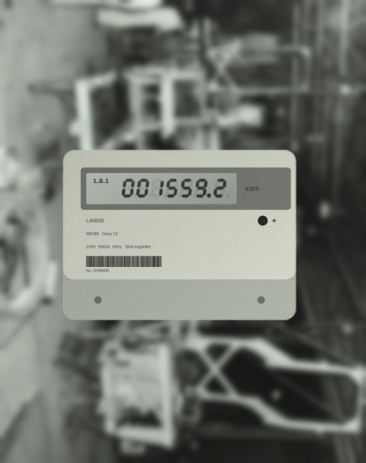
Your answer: **1559.2** kWh
